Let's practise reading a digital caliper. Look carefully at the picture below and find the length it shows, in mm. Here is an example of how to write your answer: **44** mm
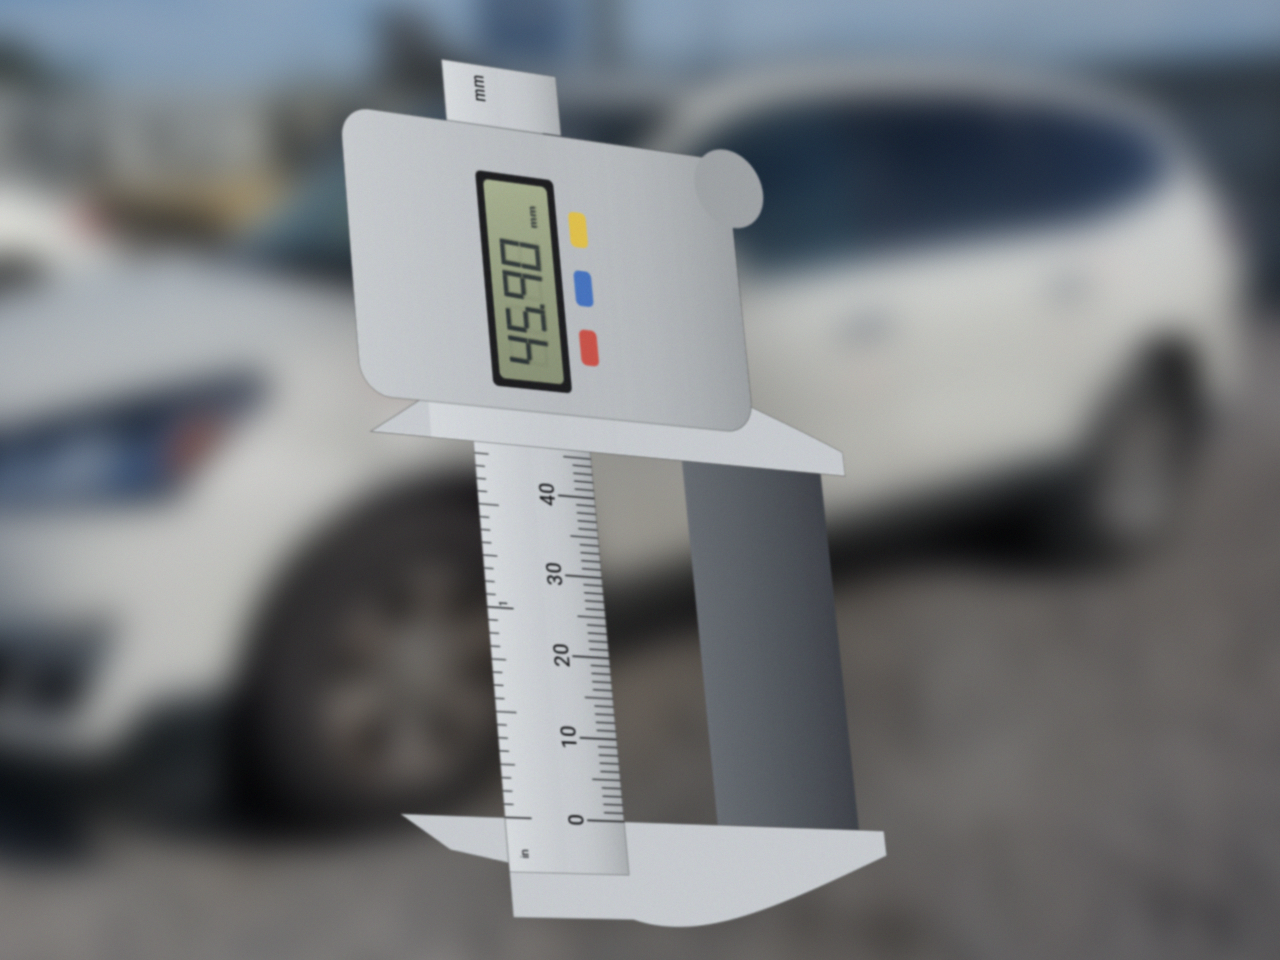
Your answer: **45.90** mm
